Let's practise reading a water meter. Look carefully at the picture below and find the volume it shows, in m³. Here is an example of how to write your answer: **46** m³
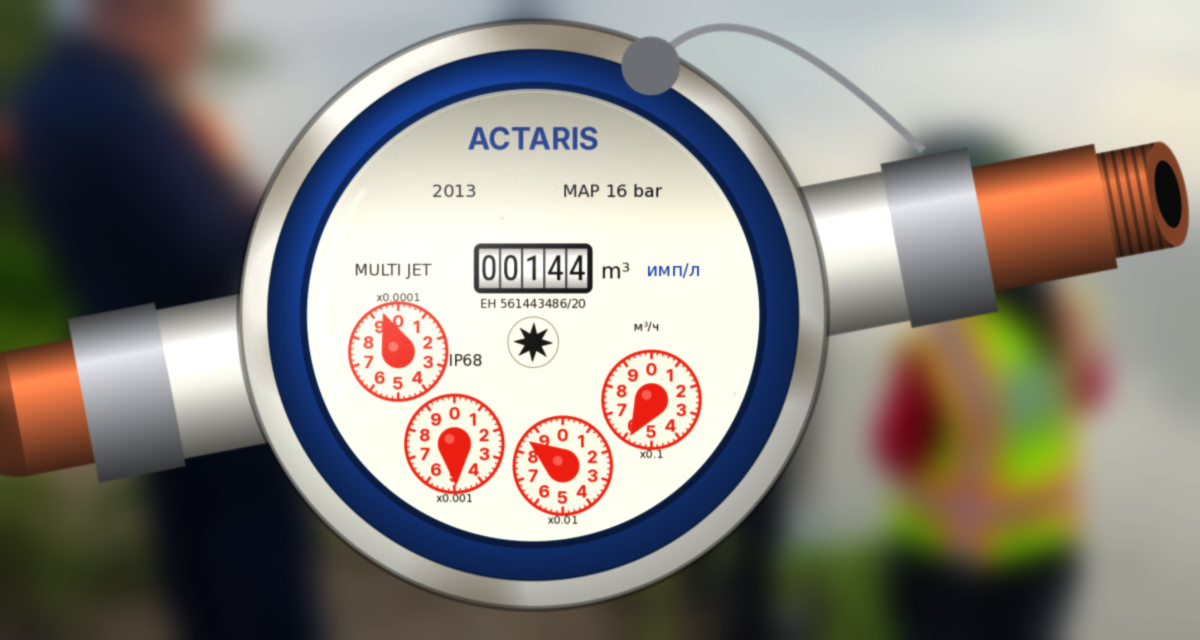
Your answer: **144.5849** m³
